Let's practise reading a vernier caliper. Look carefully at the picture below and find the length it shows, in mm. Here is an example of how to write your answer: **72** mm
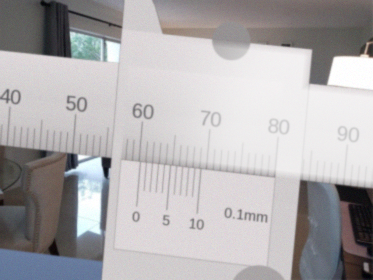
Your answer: **60.2** mm
